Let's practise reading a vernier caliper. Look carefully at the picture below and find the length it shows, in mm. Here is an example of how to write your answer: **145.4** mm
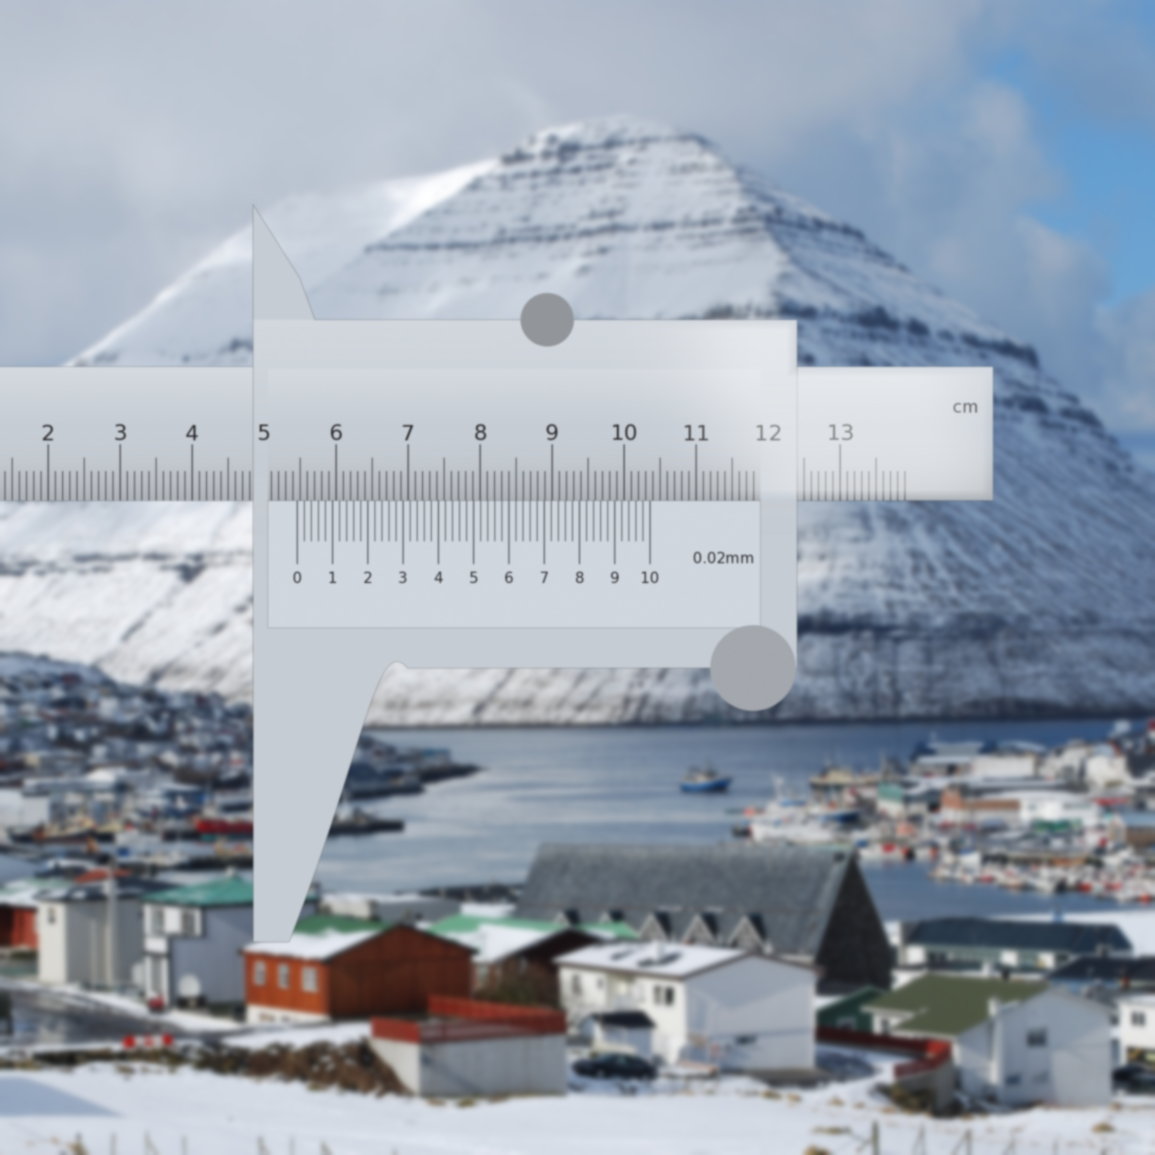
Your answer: **54.6** mm
